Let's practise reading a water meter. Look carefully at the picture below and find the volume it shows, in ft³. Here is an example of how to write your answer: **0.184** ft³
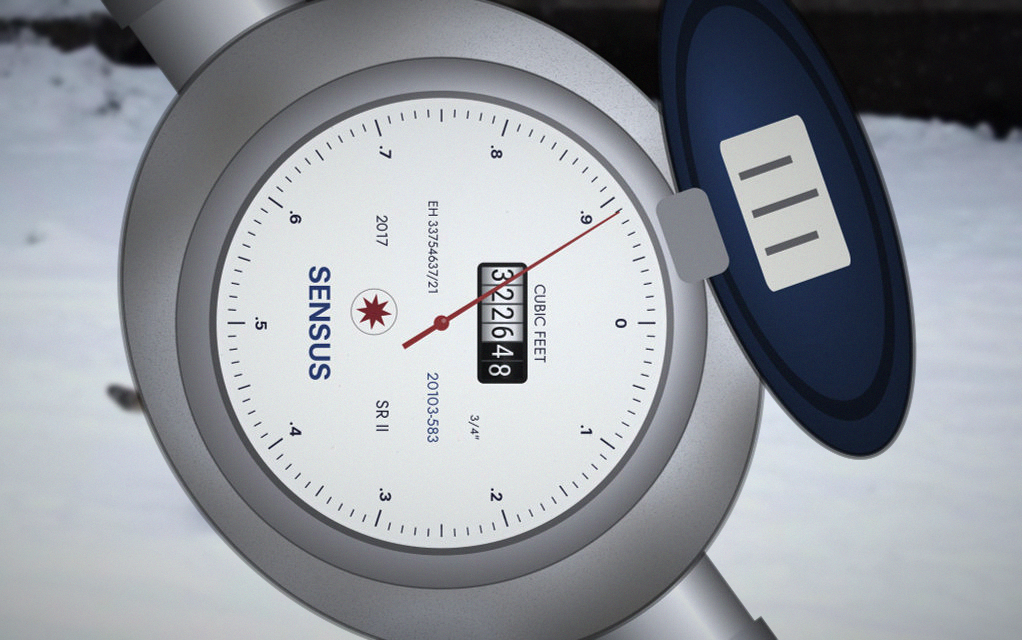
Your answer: **322647.91** ft³
